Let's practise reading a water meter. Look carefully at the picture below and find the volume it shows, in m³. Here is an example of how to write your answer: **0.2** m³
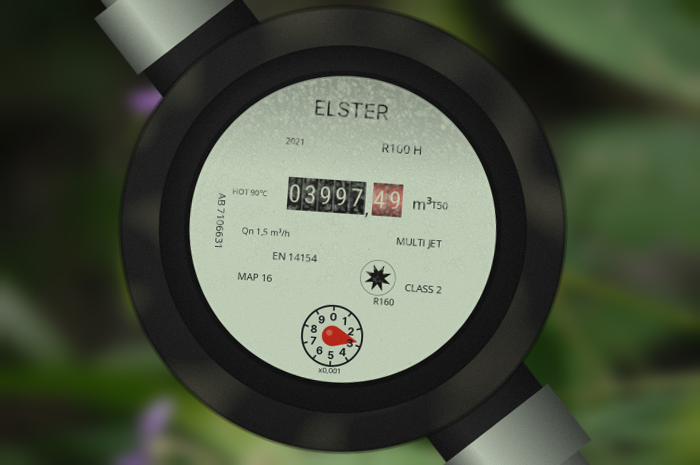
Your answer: **3997.492** m³
